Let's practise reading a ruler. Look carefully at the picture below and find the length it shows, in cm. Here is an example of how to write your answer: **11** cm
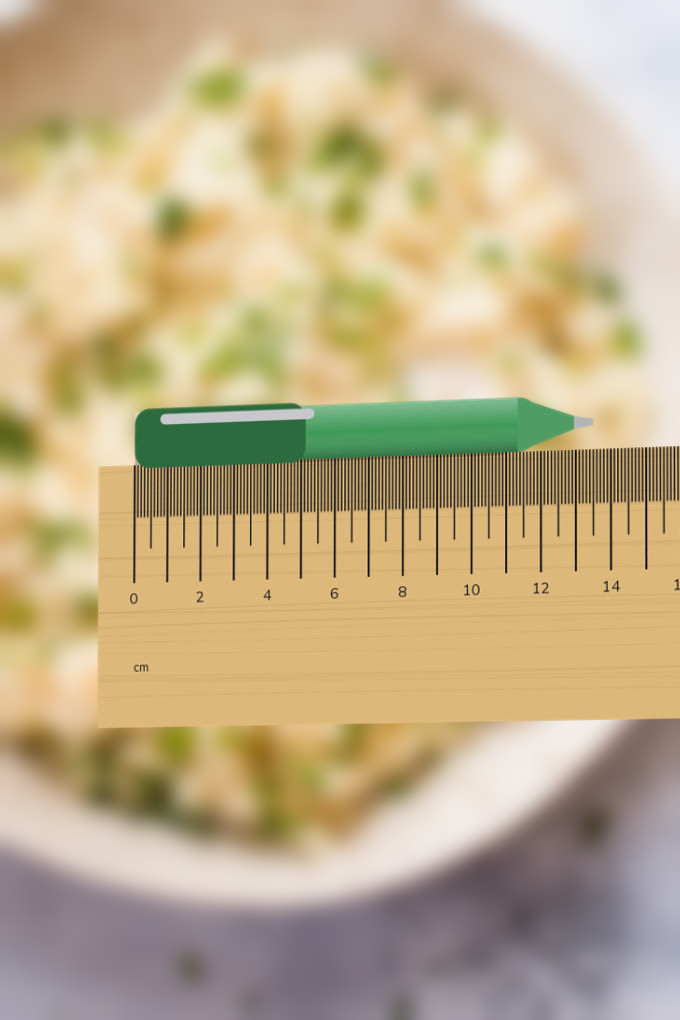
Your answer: **13.5** cm
